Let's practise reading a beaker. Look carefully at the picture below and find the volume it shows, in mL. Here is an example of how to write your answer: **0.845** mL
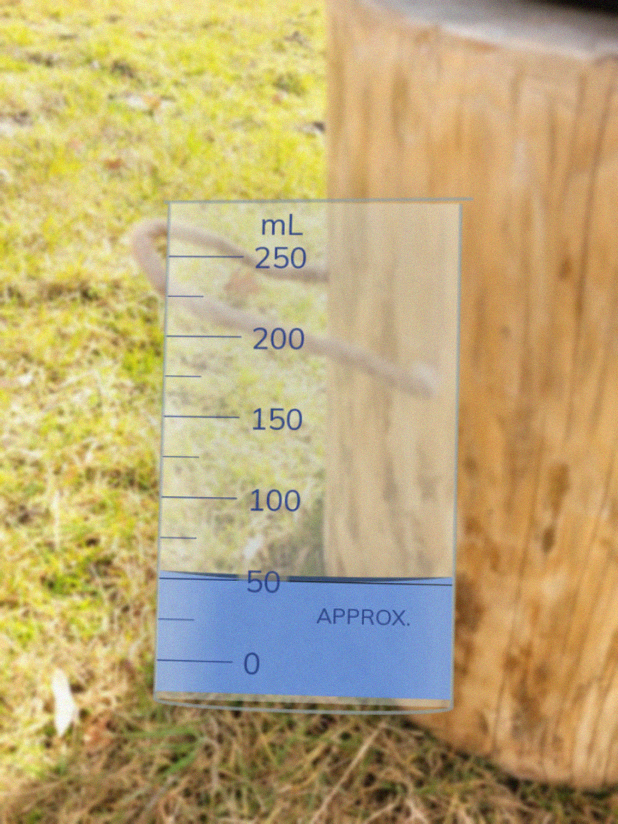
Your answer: **50** mL
